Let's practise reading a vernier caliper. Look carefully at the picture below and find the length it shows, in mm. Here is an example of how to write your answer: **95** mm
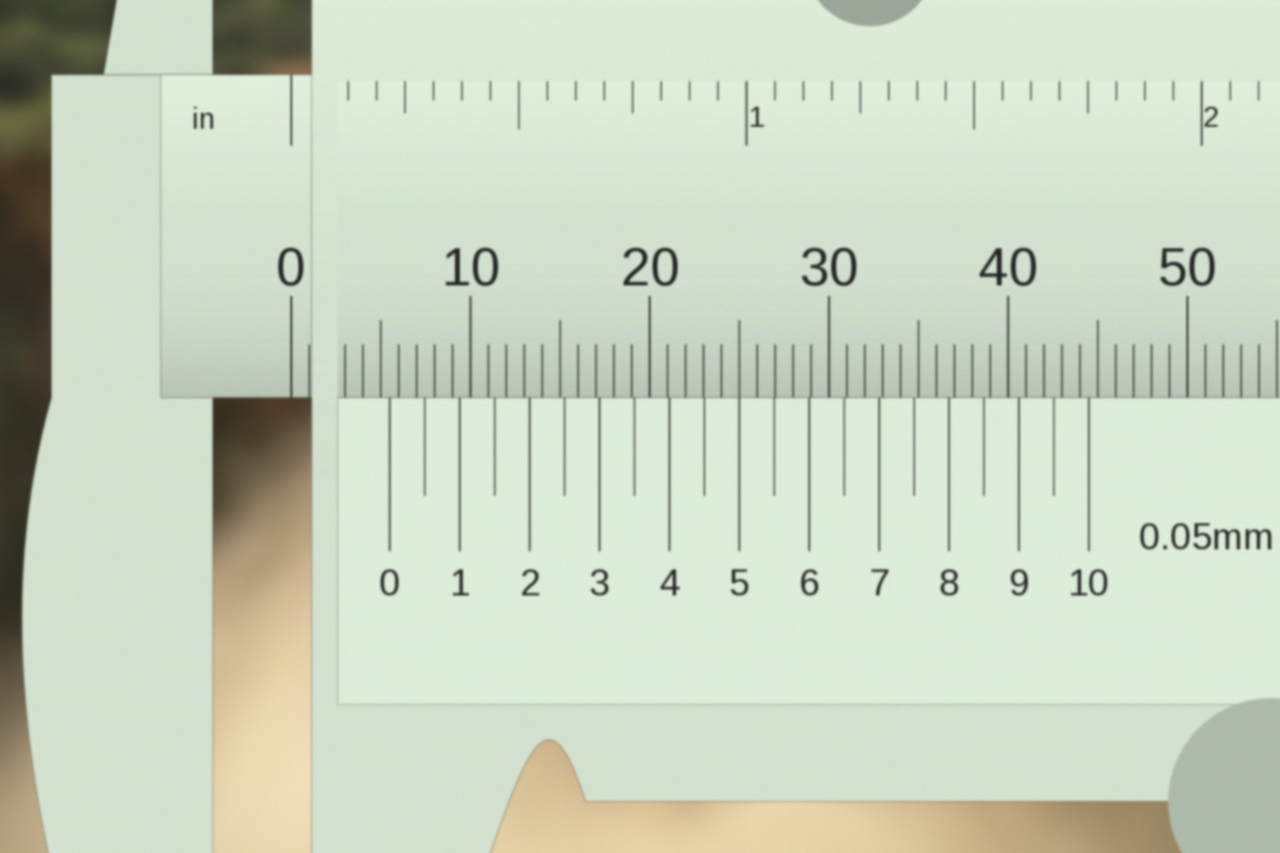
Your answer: **5.5** mm
